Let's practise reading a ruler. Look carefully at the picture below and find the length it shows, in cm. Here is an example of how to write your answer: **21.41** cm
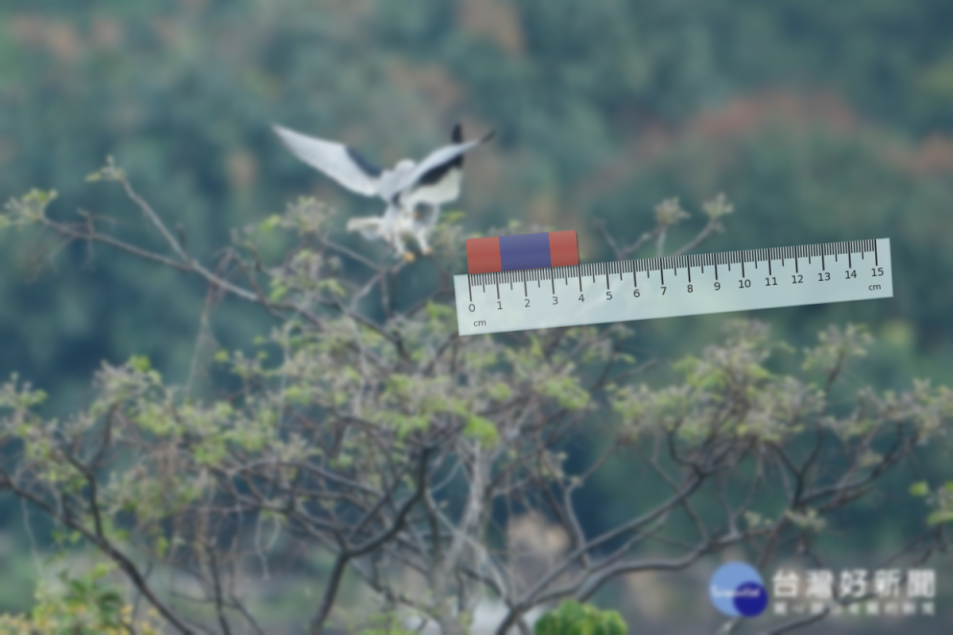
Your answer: **4** cm
